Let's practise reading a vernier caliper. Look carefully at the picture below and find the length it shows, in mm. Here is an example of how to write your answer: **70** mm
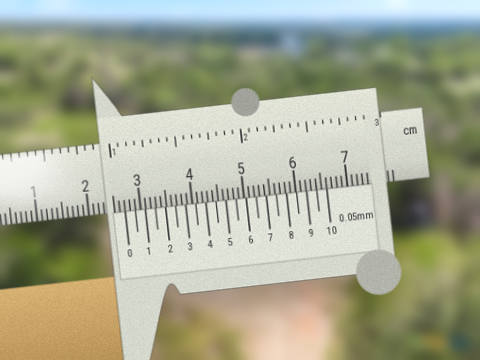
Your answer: **27.0** mm
